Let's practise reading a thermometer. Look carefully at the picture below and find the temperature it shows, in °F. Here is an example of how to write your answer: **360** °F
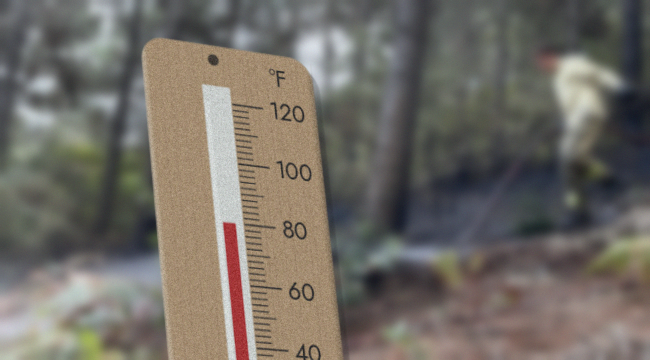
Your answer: **80** °F
